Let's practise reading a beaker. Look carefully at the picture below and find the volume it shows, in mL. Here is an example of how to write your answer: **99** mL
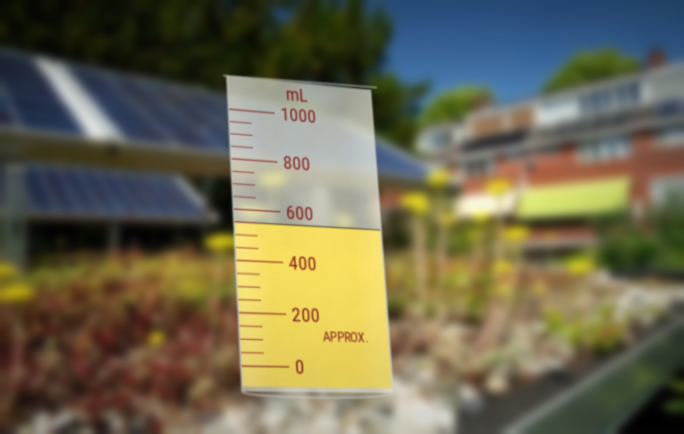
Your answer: **550** mL
